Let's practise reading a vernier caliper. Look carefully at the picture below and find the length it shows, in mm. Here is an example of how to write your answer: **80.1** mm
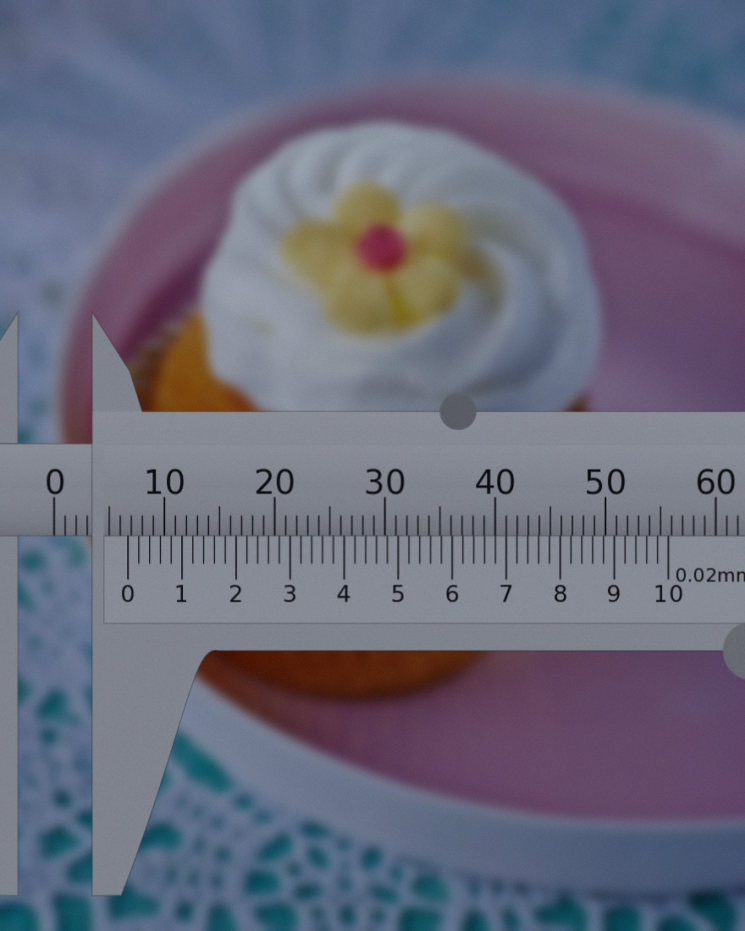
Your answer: **6.7** mm
